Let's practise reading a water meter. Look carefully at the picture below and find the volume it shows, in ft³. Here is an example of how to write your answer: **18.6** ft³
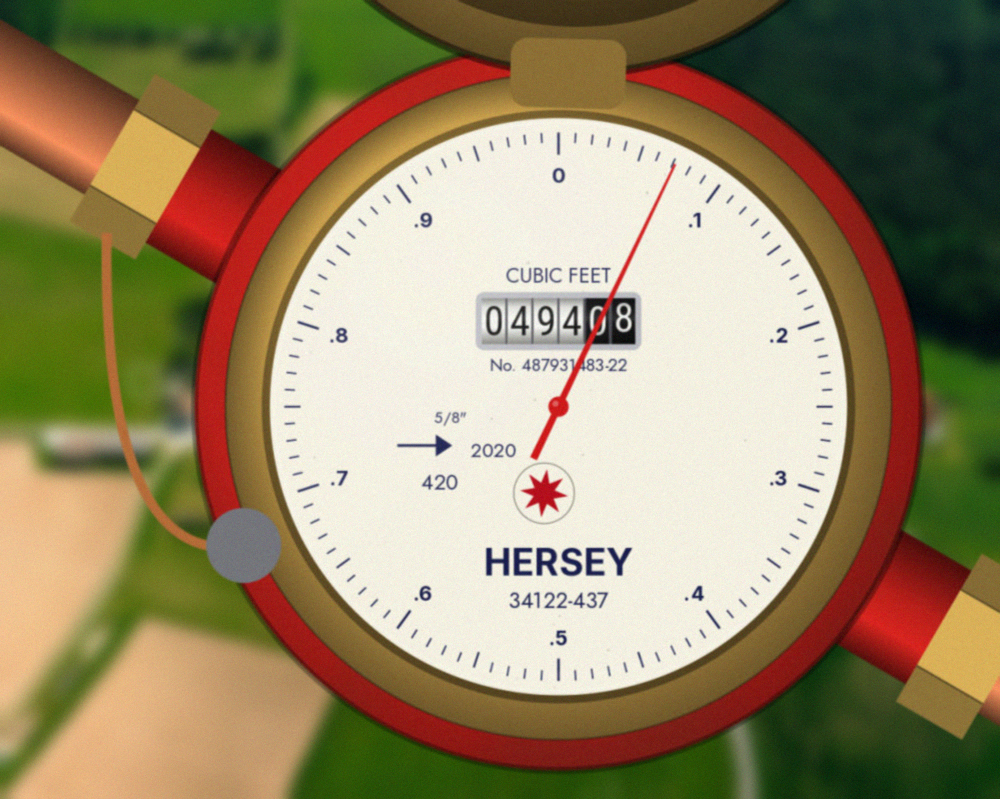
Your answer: **49408.07** ft³
